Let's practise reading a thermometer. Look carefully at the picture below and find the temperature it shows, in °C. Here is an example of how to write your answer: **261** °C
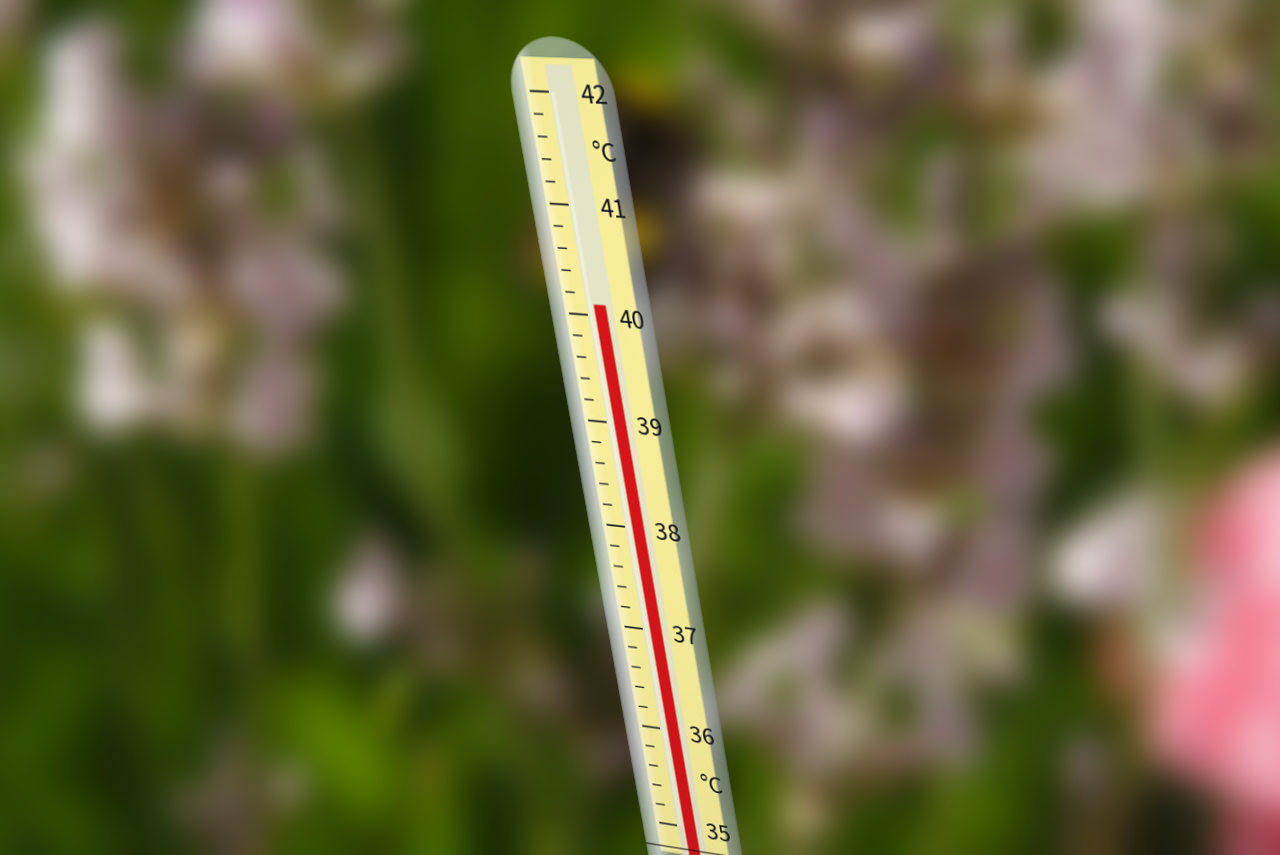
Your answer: **40.1** °C
